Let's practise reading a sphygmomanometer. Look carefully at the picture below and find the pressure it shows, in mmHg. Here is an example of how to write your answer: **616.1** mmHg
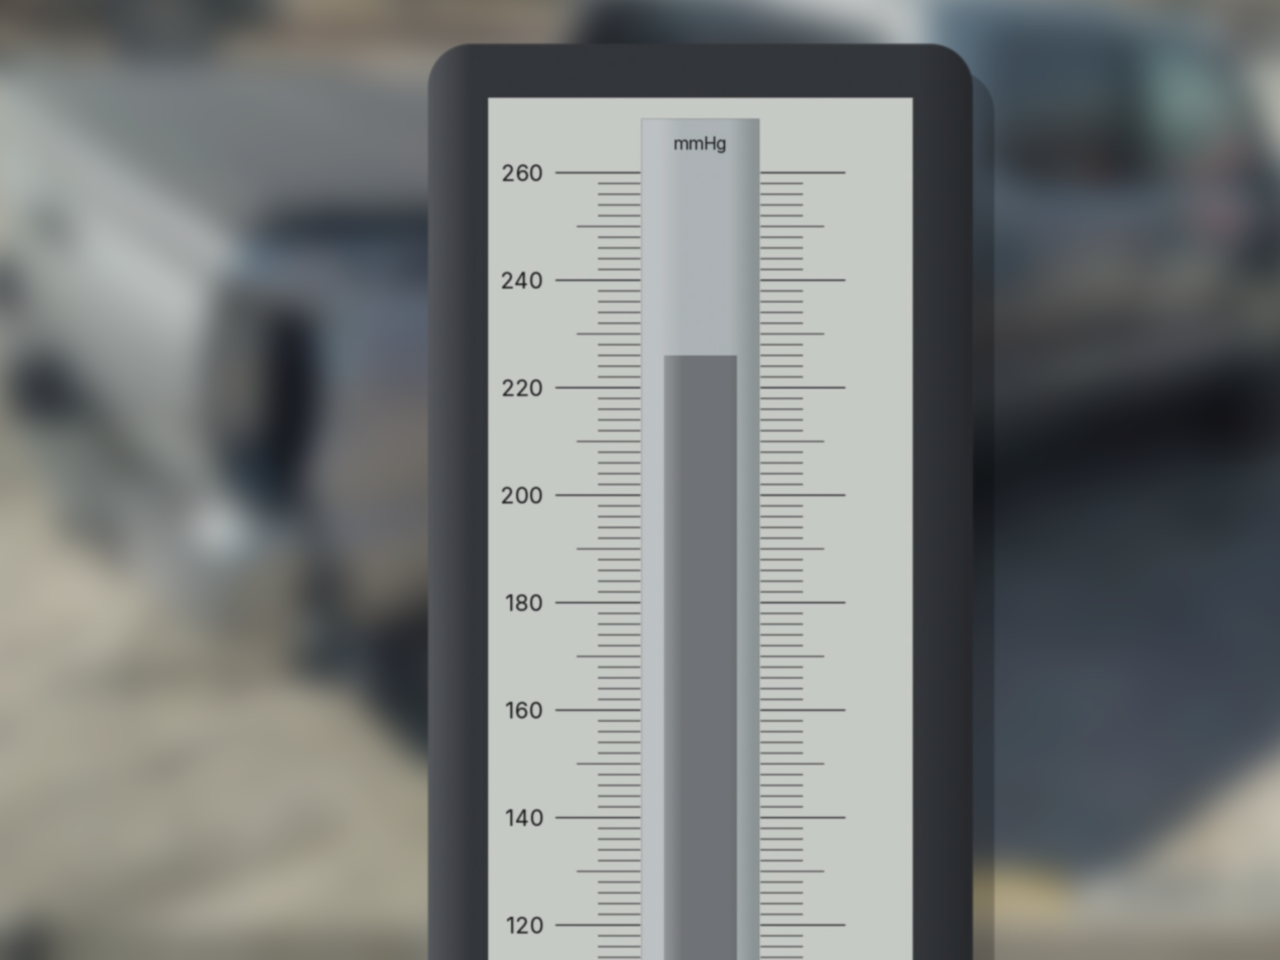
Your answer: **226** mmHg
